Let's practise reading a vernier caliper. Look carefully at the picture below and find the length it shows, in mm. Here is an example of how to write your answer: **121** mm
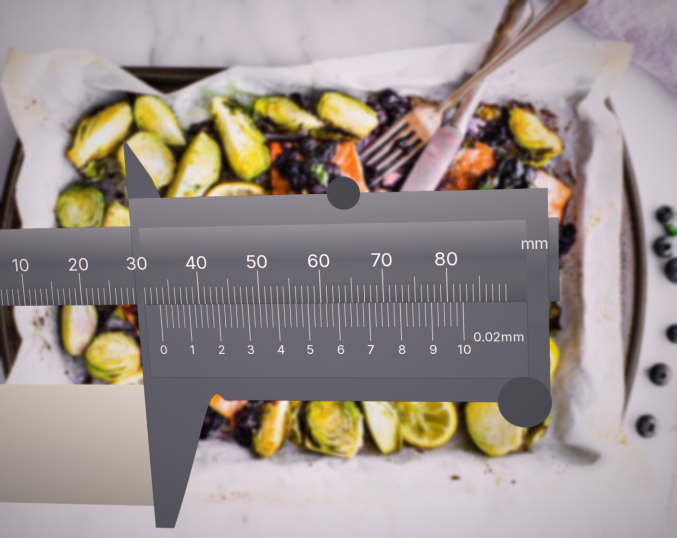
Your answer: **33.4** mm
